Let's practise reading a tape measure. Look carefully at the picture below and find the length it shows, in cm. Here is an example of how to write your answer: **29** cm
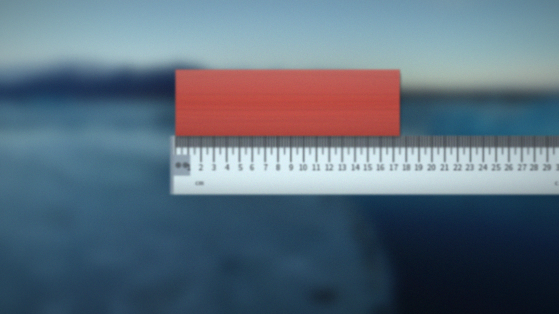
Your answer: **17.5** cm
